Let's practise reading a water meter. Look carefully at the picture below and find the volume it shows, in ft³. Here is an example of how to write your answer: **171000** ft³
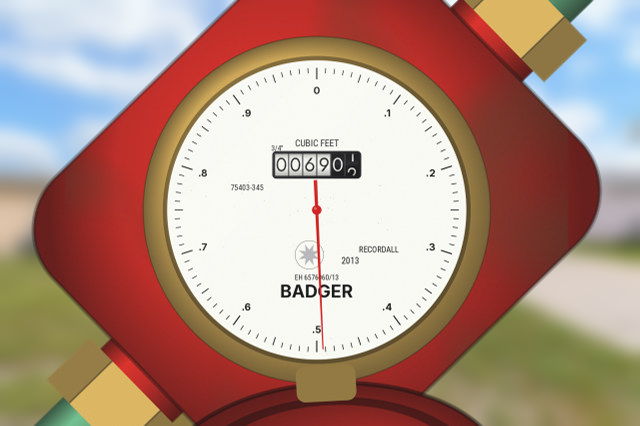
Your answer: **6901.49** ft³
